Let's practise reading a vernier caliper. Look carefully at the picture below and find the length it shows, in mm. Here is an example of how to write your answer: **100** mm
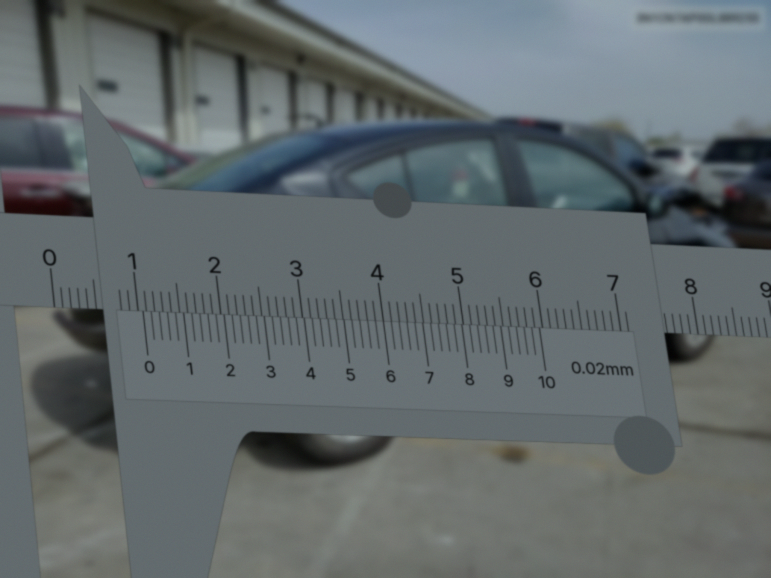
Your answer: **10.6** mm
